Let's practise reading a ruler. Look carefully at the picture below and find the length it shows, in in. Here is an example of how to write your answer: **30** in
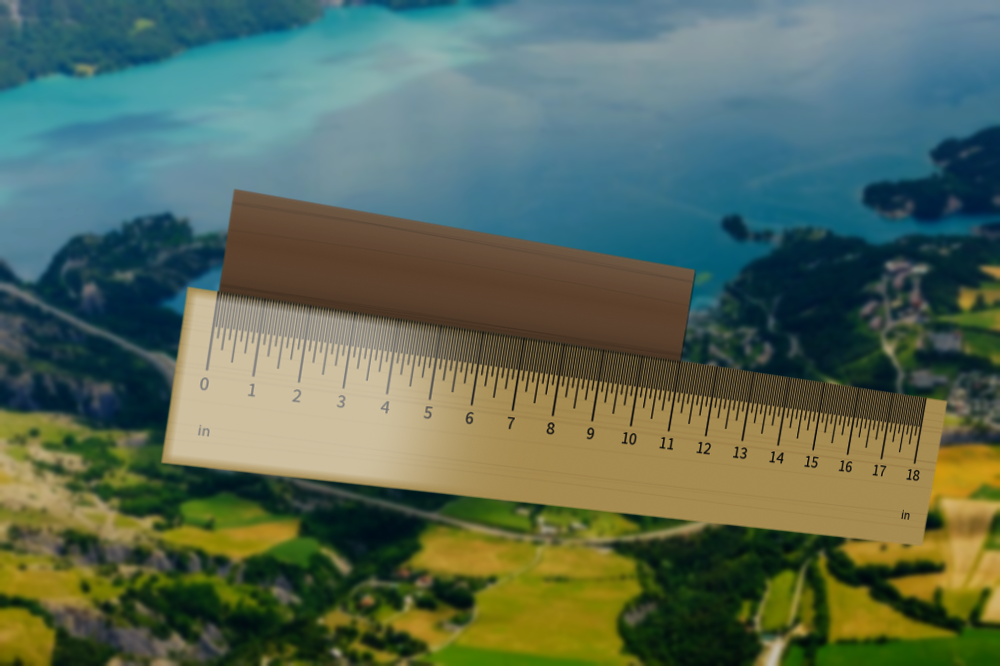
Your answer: **11** in
